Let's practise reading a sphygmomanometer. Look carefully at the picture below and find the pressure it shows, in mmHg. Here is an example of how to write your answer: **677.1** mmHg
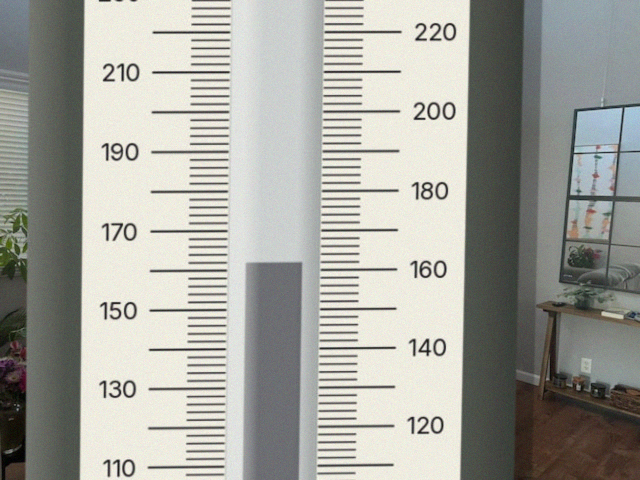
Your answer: **162** mmHg
